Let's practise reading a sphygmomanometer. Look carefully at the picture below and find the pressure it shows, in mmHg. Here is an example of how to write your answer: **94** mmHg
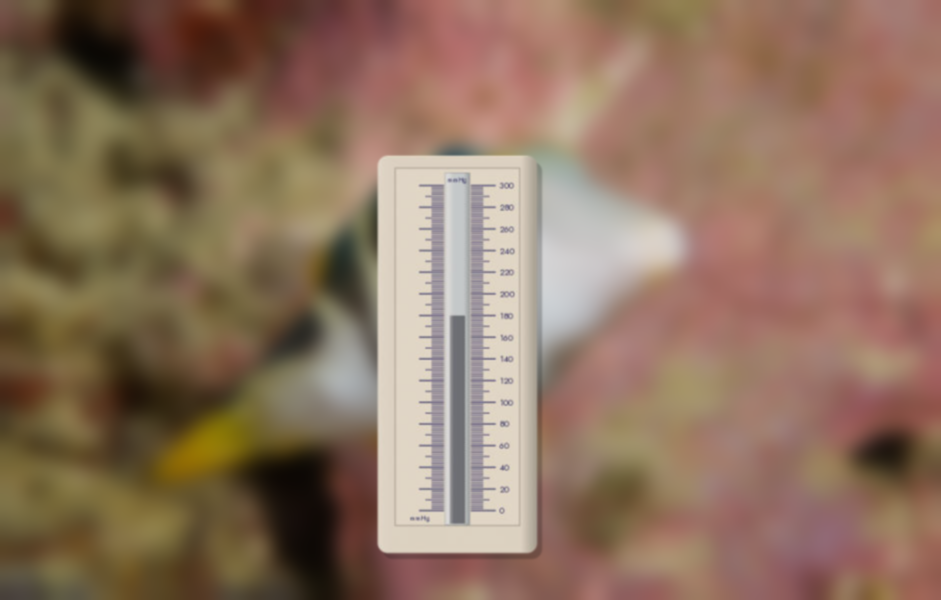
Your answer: **180** mmHg
